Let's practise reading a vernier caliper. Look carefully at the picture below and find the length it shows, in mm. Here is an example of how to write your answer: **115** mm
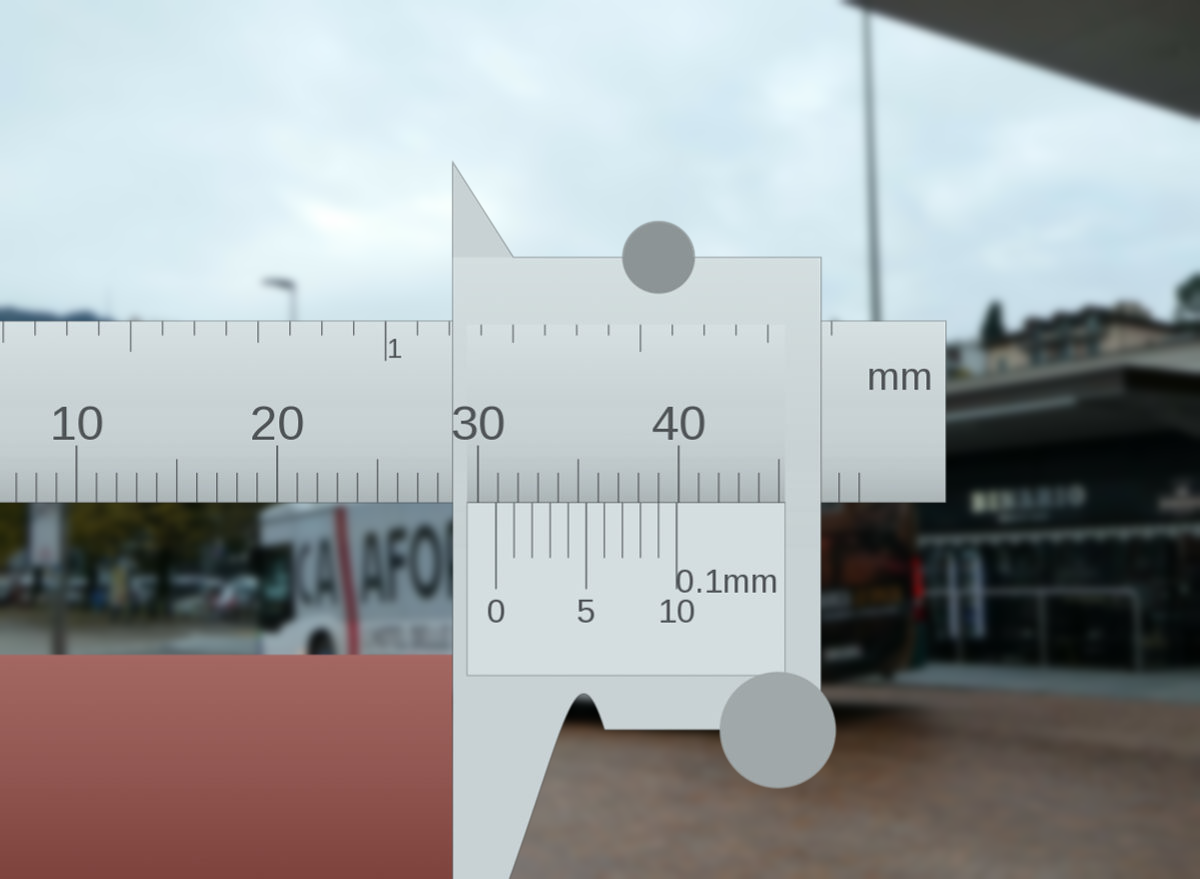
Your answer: **30.9** mm
